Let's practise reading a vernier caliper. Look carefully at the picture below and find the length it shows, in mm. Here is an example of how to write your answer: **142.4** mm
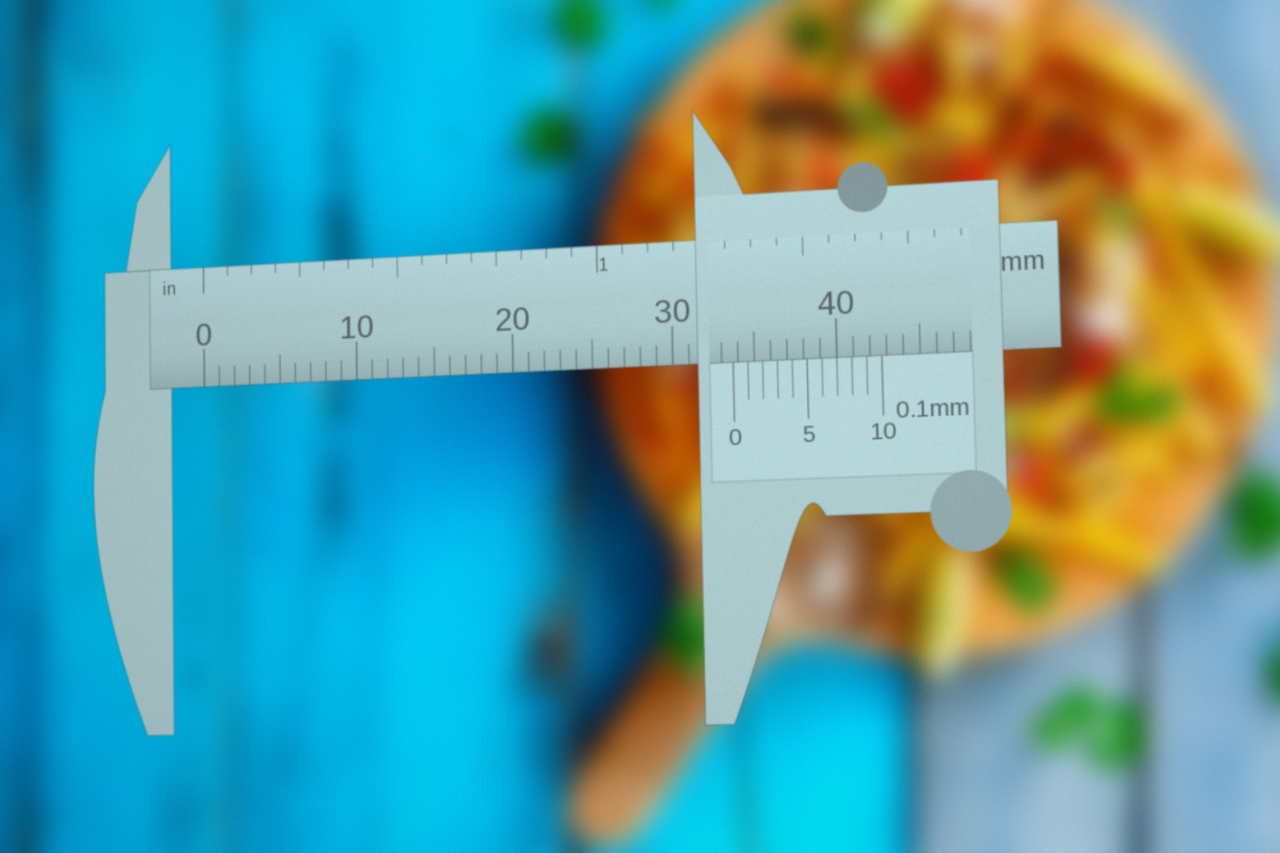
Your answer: **33.7** mm
